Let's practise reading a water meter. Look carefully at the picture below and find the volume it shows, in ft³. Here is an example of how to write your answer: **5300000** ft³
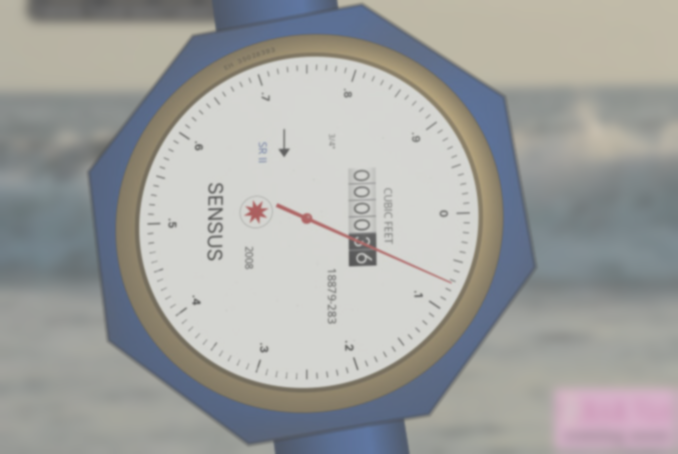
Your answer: **36.07** ft³
